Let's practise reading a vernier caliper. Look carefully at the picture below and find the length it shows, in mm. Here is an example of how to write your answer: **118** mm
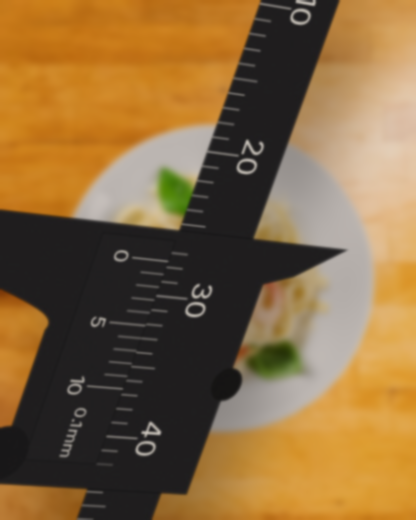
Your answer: **27.6** mm
